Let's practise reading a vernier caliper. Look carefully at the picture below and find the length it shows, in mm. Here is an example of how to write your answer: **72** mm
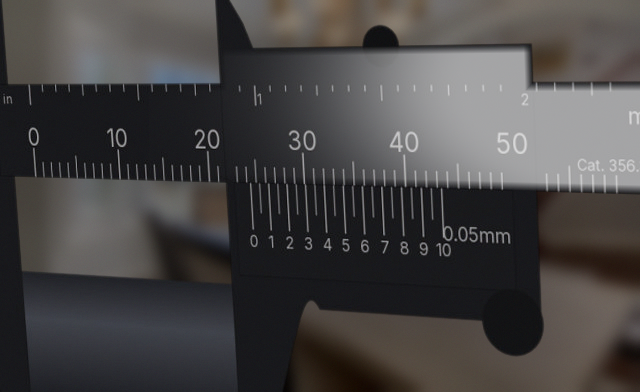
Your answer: **24.4** mm
